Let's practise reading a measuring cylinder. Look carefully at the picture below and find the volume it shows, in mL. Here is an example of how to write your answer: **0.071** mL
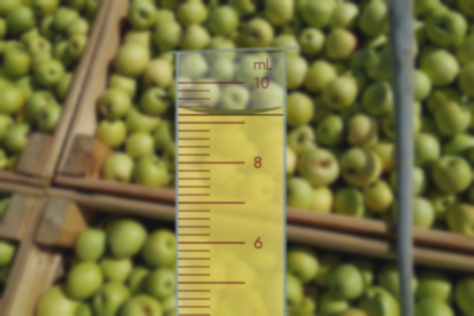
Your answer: **9.2** mL
